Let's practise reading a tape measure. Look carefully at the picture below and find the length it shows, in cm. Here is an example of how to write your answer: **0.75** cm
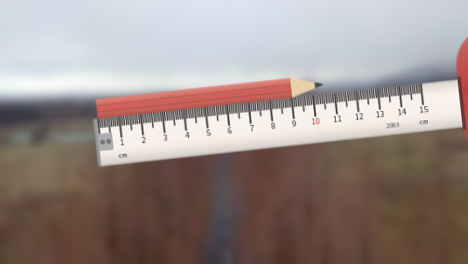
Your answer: **10.5** cm
